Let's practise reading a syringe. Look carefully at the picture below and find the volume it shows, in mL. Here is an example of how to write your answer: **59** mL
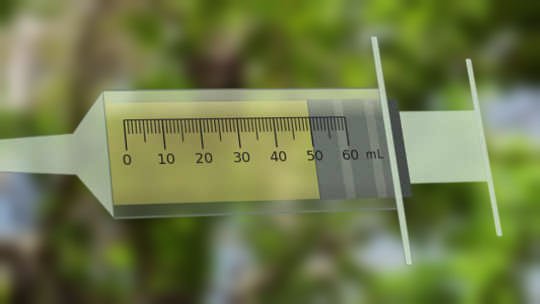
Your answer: **50** mL
